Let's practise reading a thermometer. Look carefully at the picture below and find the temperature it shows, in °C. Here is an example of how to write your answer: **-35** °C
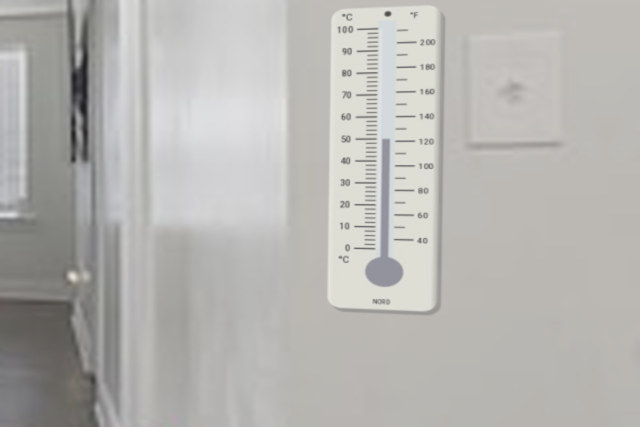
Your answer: **50** °C
